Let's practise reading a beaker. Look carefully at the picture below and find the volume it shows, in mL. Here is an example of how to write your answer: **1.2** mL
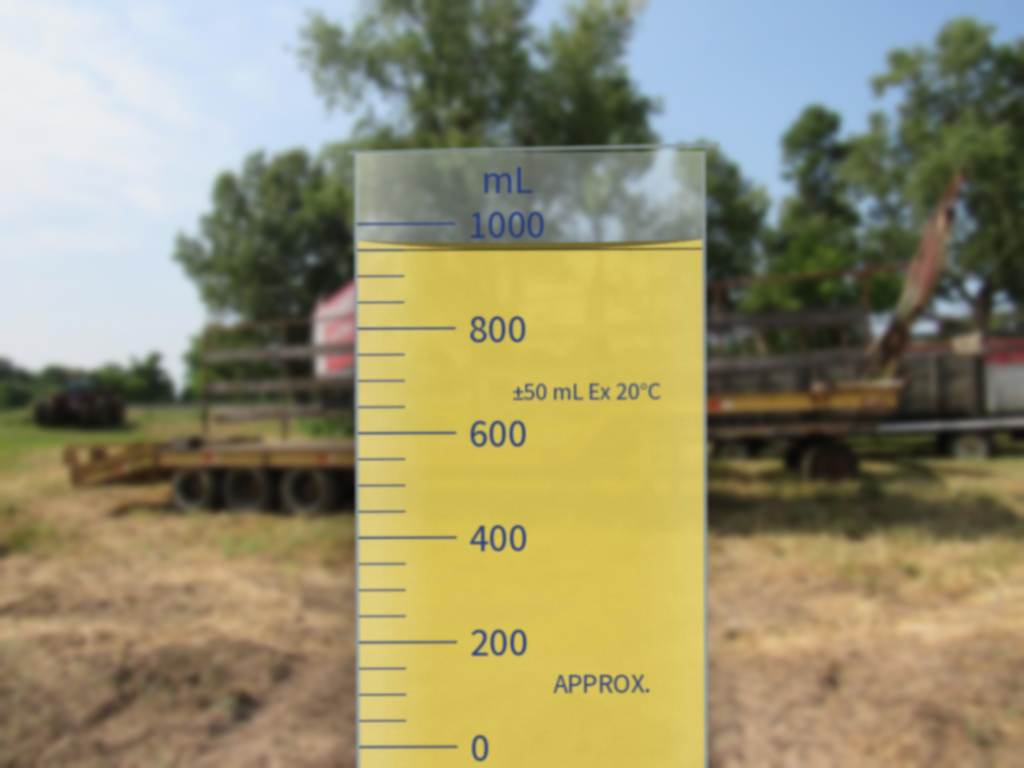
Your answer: **950** mL
